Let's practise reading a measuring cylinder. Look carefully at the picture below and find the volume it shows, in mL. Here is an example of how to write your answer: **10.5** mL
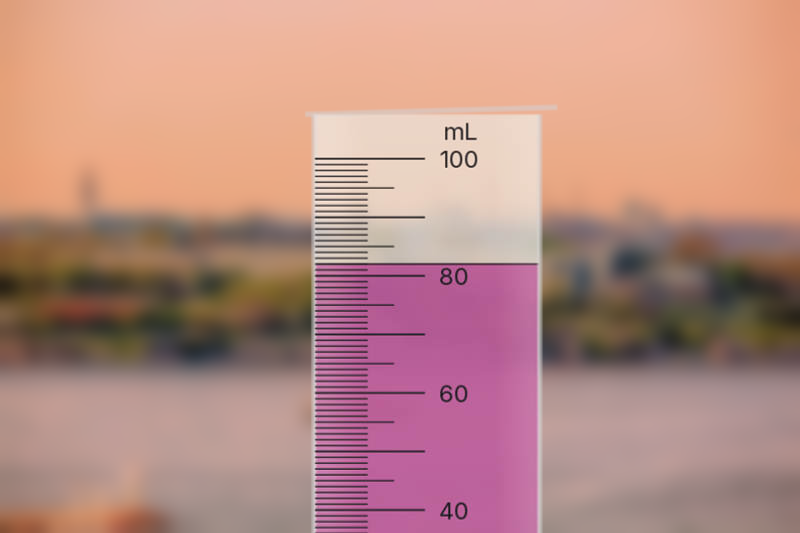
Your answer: **82** mL
